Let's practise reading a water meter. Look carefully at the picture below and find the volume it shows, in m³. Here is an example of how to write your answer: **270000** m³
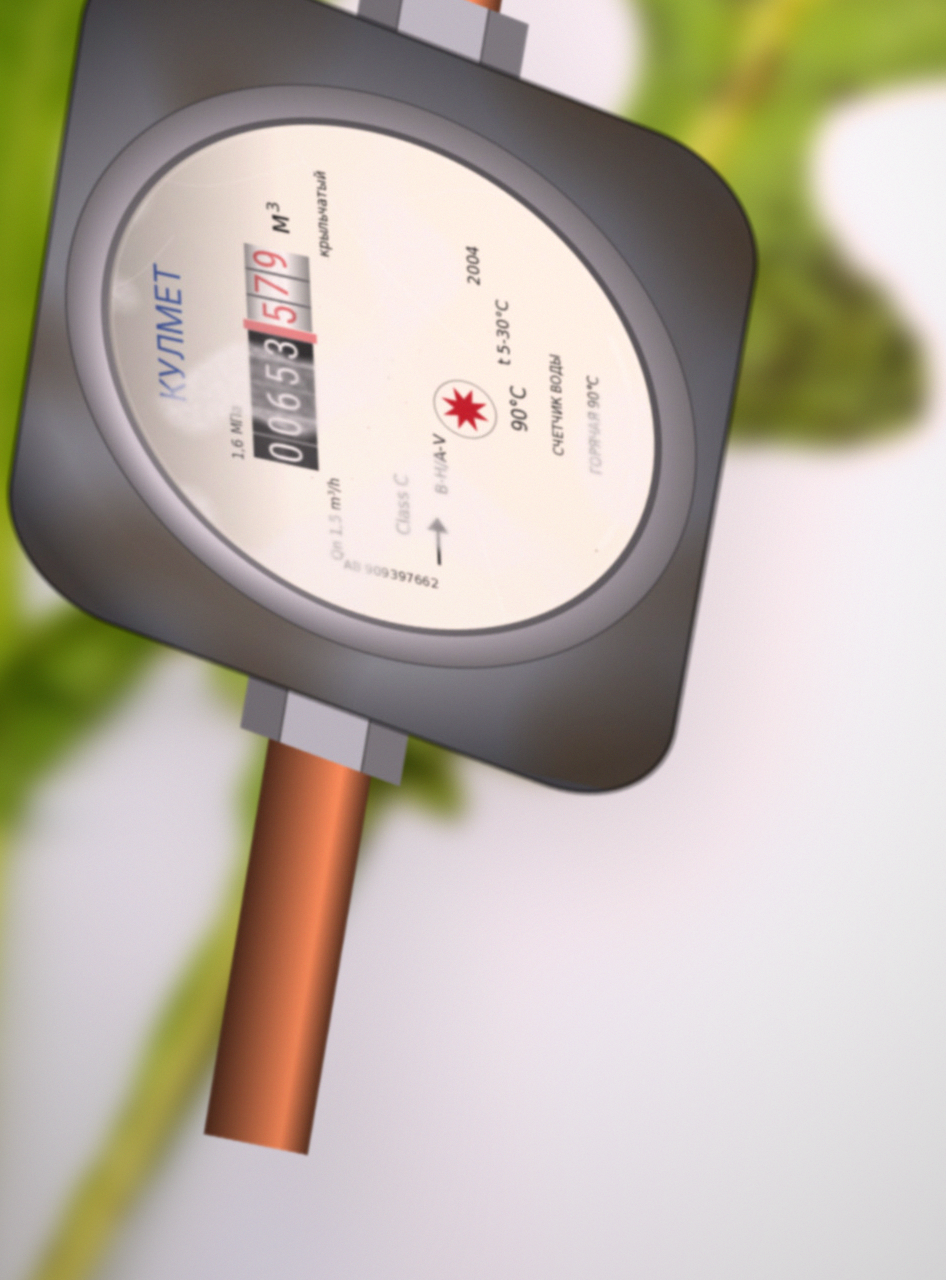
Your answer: **653.579** m³
